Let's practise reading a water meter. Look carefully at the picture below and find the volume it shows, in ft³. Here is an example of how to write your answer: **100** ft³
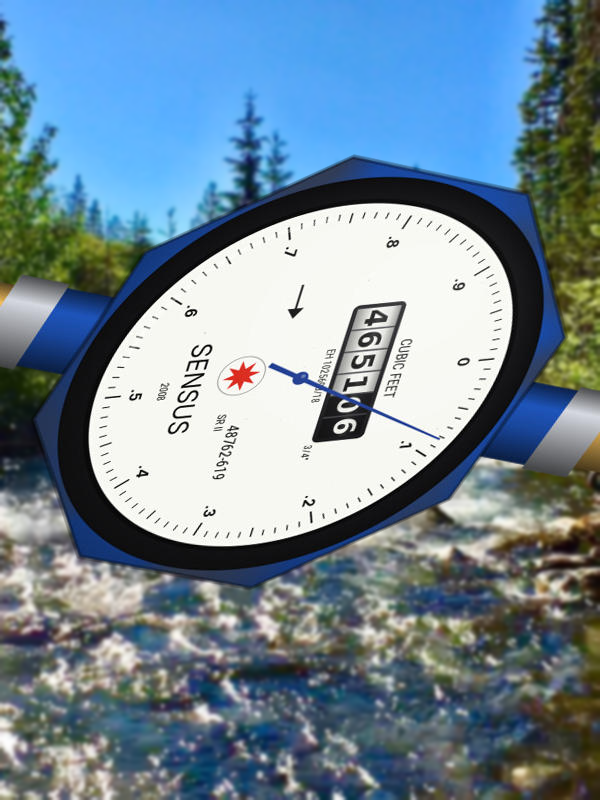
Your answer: **465106.08** ft³
